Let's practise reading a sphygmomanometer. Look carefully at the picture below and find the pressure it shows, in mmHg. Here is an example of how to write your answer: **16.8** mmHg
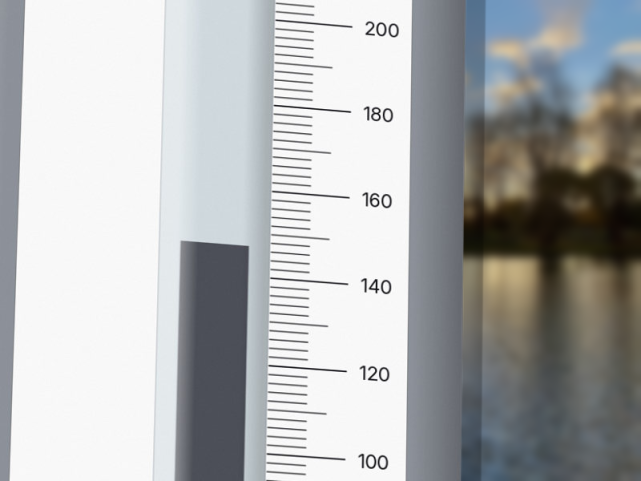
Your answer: **147** mmHg
